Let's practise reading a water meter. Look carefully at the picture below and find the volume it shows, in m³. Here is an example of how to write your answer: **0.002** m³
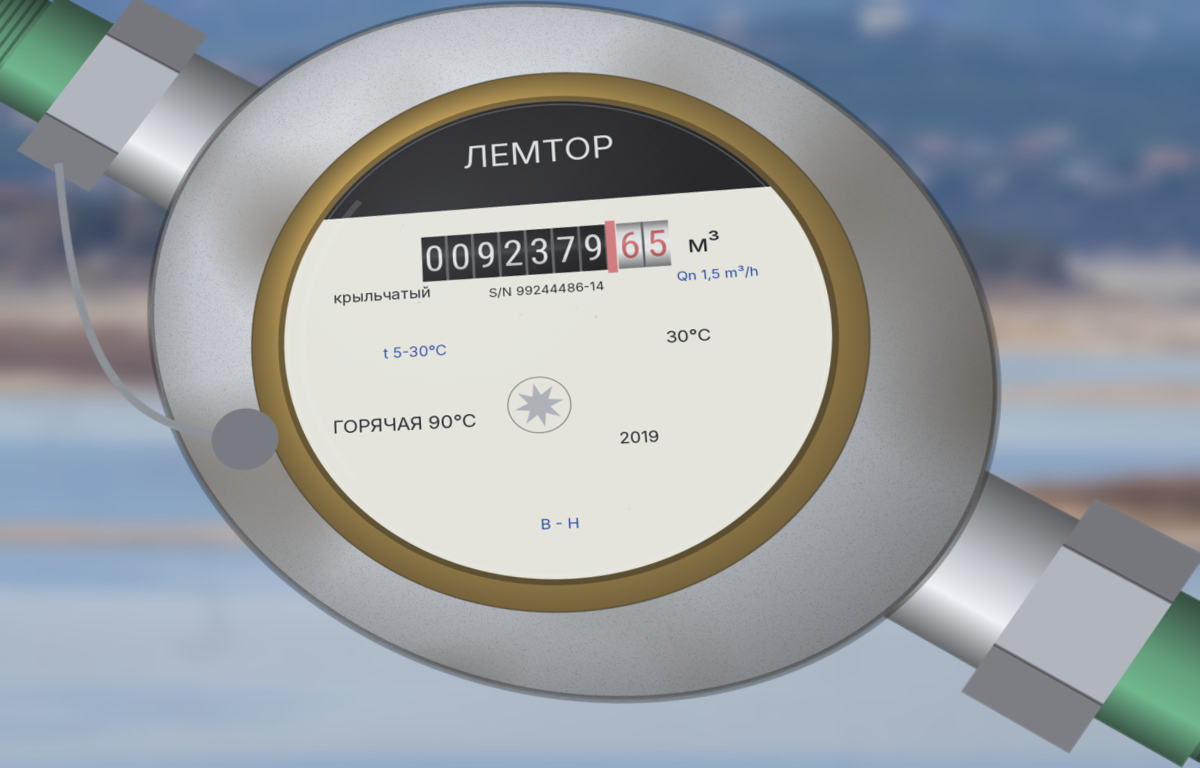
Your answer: **92379.65** m³
